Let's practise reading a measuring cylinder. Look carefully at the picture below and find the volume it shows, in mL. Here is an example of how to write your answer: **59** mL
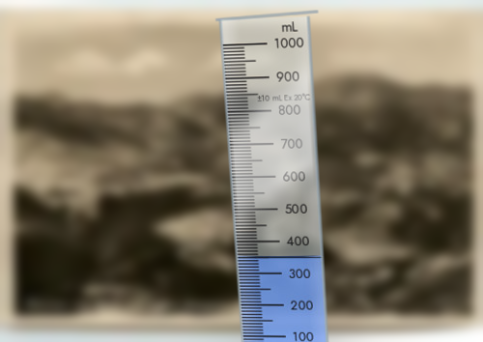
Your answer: **350** mL
